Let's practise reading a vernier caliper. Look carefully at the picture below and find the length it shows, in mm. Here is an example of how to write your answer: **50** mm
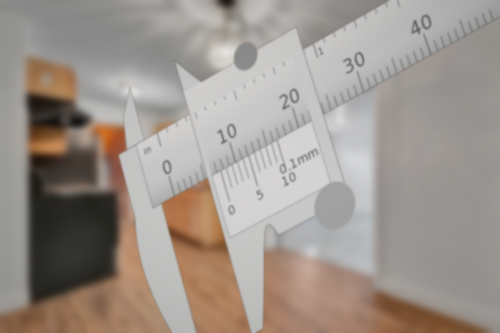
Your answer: **7.6** mm
